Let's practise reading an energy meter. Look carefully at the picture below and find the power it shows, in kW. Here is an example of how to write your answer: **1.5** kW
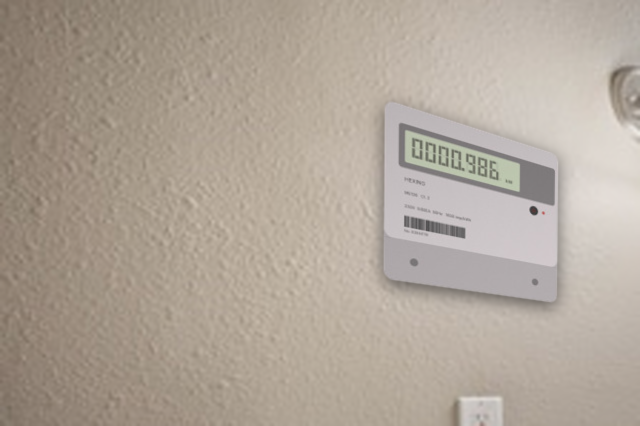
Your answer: **0.986** kW
